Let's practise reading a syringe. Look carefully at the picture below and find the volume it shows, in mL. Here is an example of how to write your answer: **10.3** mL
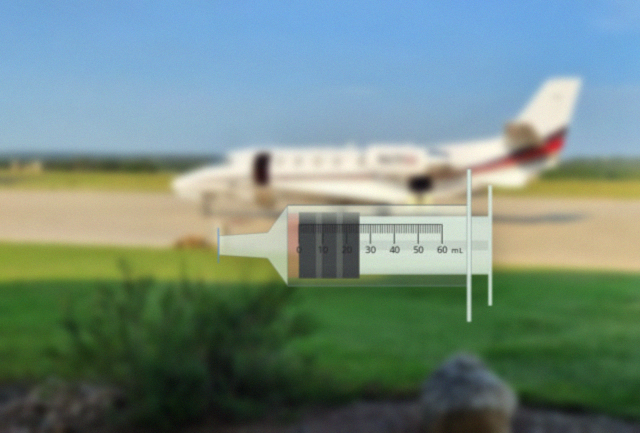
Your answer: **0** mL
